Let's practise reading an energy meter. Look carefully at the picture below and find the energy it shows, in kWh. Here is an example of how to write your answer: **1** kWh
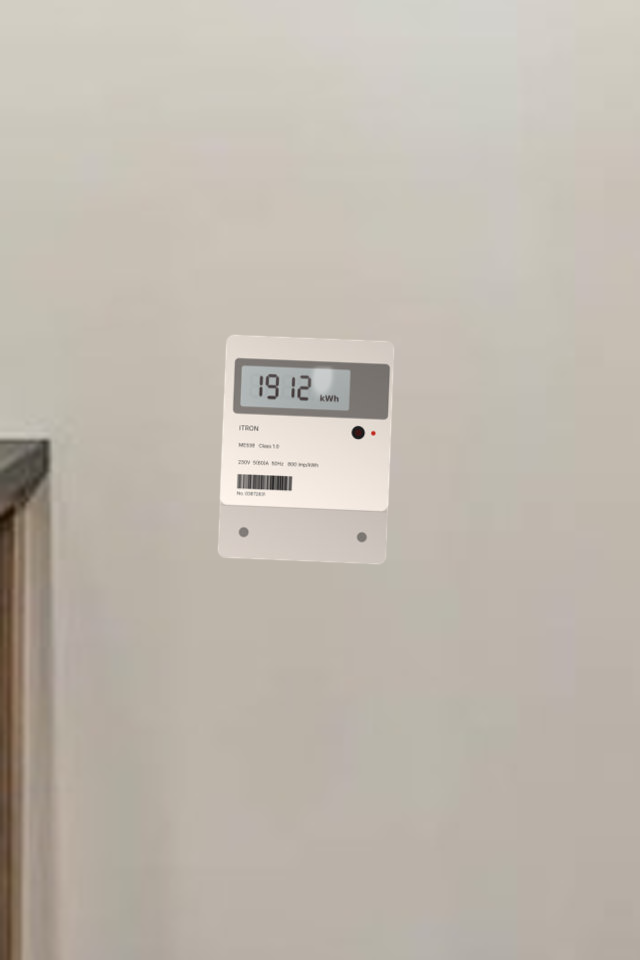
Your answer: **1912** kWh
